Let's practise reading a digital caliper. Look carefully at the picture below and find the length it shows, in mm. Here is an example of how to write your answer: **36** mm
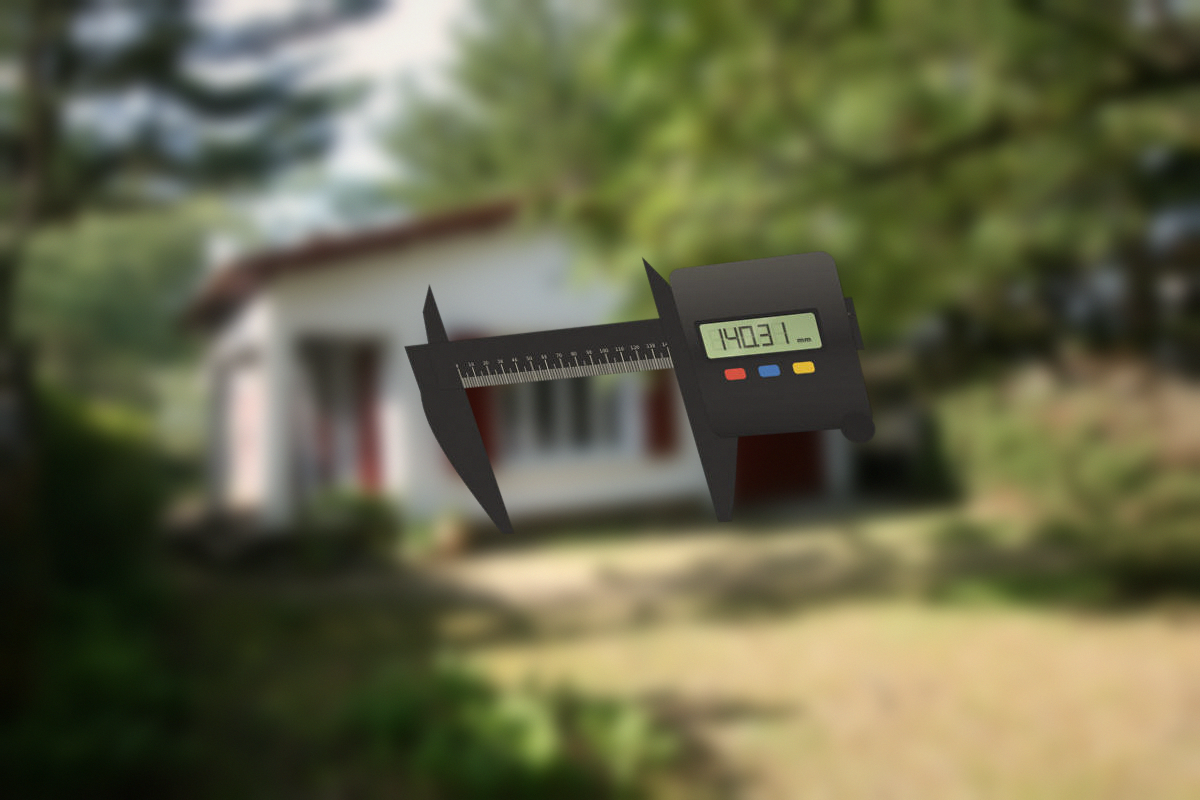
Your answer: **140.31** mm
